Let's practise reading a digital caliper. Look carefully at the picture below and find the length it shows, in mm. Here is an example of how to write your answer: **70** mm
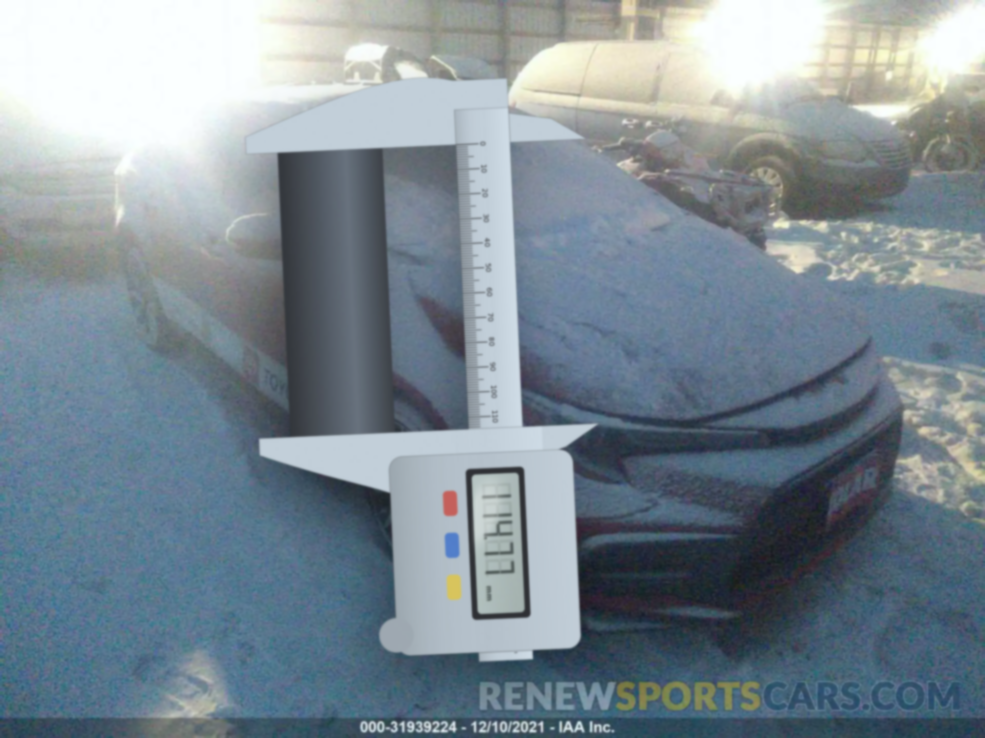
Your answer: **114.77** mm
